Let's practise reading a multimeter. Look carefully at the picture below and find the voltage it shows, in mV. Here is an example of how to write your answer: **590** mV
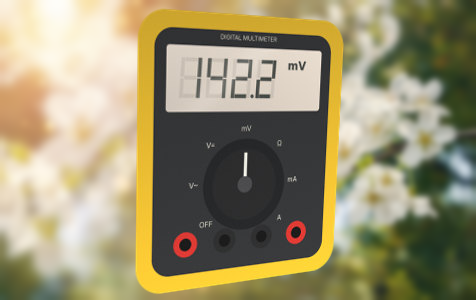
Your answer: **142.2** mV
